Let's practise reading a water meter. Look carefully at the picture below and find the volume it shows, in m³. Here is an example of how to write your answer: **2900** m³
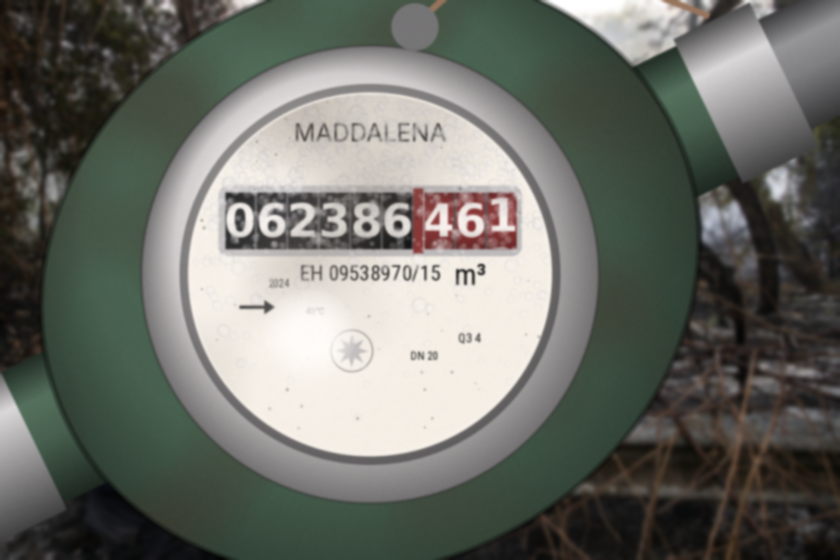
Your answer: **62386.461** m³
